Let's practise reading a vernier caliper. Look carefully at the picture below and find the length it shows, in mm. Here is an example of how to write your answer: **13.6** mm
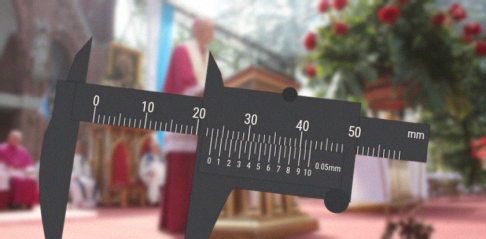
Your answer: **23.0** mm
